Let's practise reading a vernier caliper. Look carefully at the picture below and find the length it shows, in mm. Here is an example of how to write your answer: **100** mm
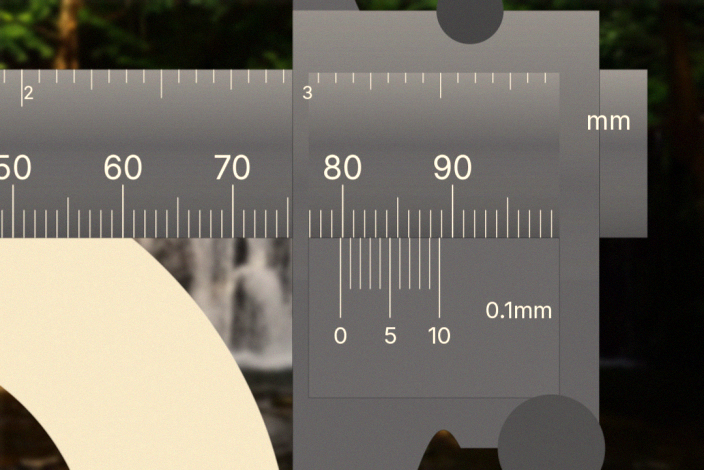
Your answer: **79.8** mm
